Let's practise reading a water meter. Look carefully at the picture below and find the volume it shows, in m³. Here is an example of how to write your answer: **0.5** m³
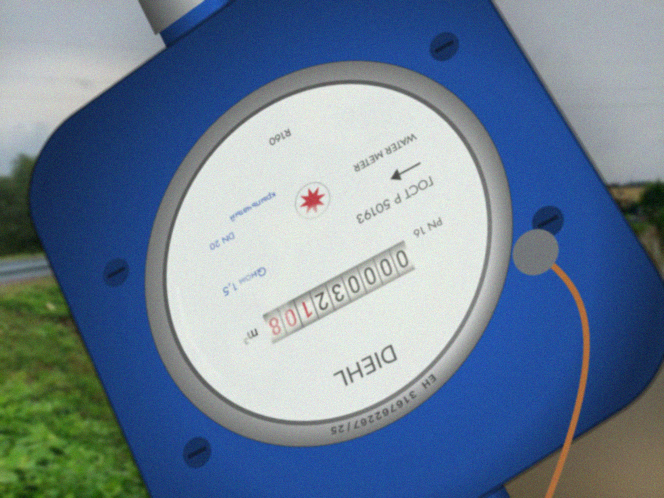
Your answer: **32.108** m³
